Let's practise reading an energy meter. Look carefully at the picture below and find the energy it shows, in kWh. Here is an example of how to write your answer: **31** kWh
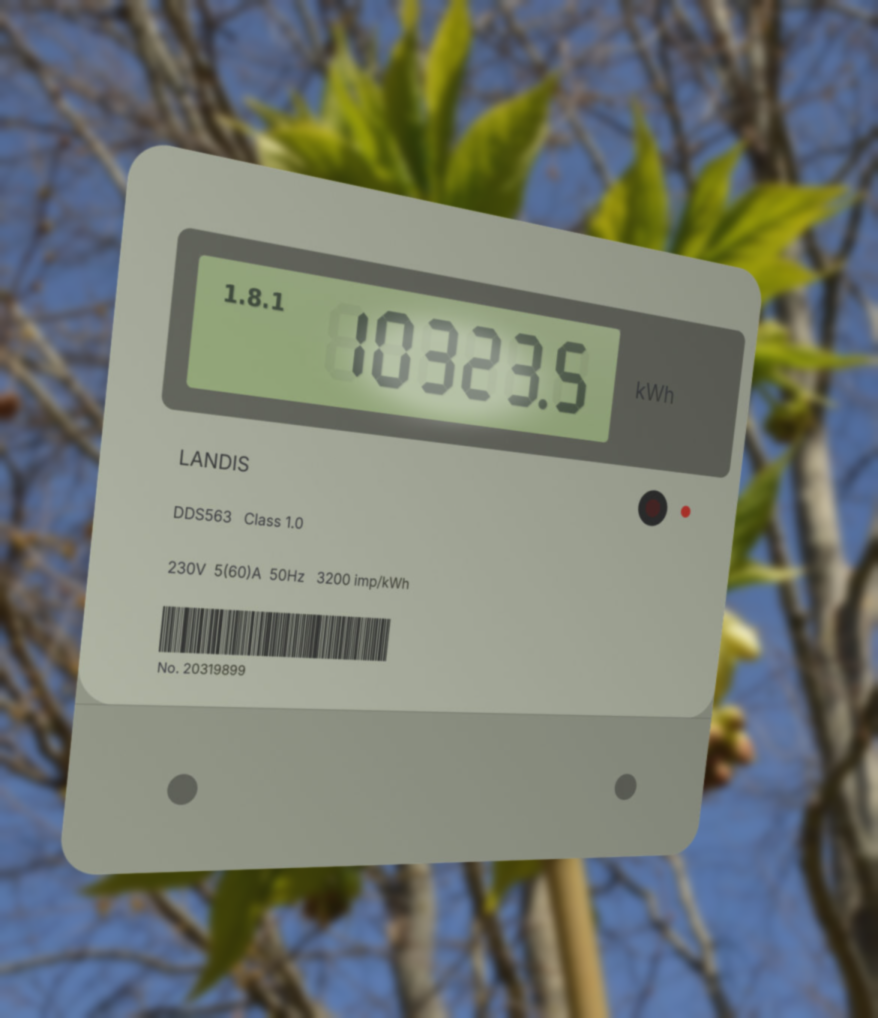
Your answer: **10323.5** kWh
